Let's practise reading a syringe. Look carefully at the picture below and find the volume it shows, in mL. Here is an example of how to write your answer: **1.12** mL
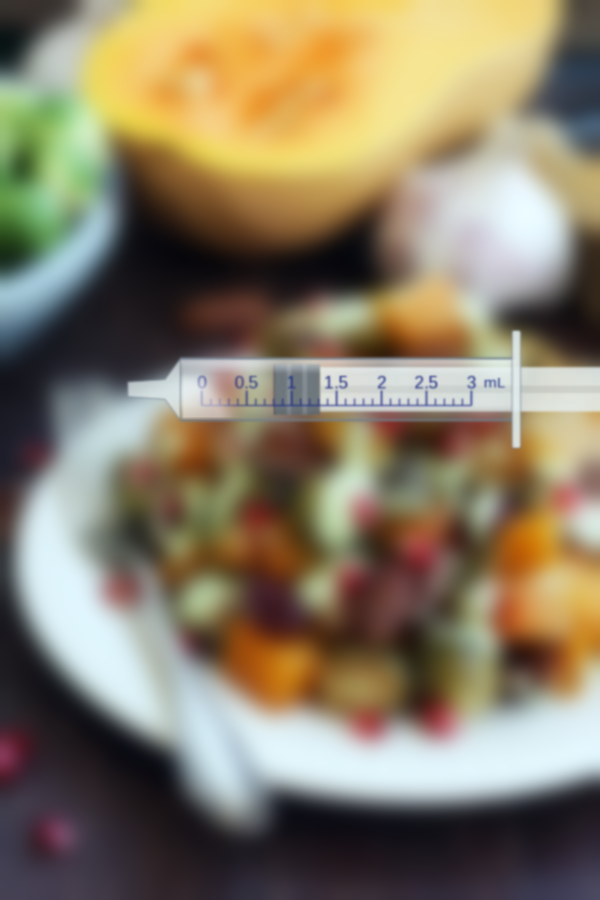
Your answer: **0.8** mL
